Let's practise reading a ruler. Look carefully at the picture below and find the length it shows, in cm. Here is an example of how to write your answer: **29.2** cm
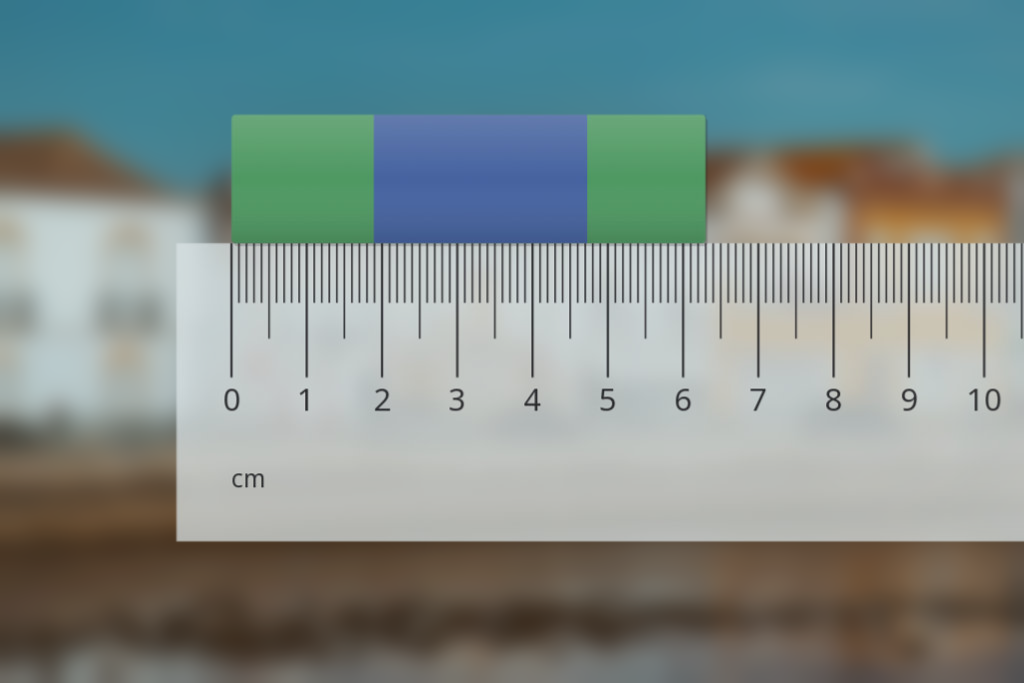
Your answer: **6.3** cm
